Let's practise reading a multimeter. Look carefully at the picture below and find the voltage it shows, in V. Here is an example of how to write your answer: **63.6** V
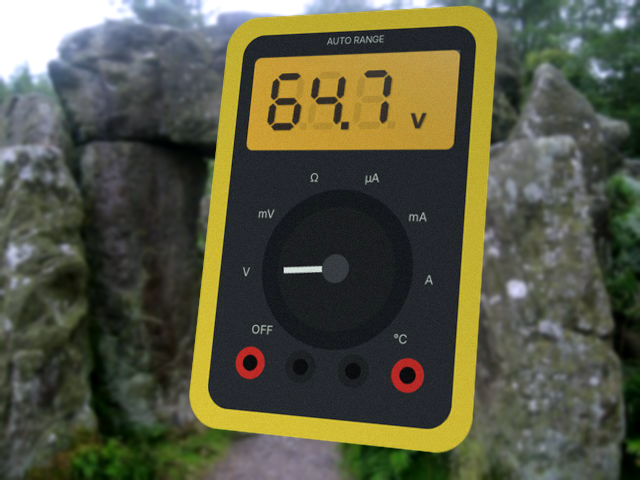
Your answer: **64.7** V
